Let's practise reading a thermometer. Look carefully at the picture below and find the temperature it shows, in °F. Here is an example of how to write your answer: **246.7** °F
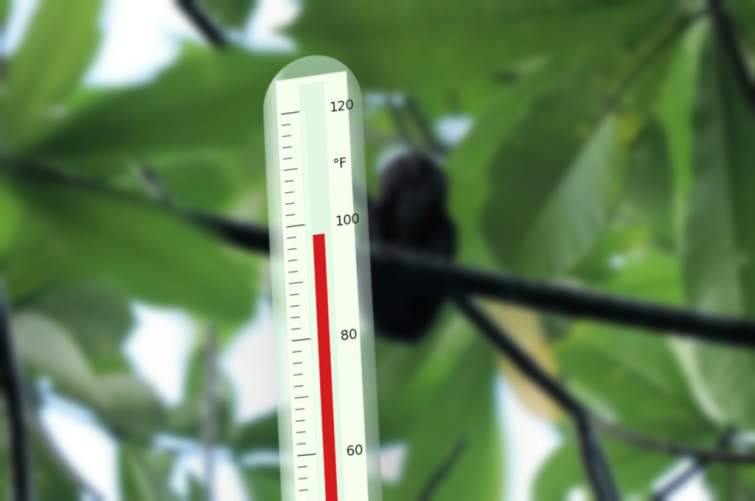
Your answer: **98** °F
